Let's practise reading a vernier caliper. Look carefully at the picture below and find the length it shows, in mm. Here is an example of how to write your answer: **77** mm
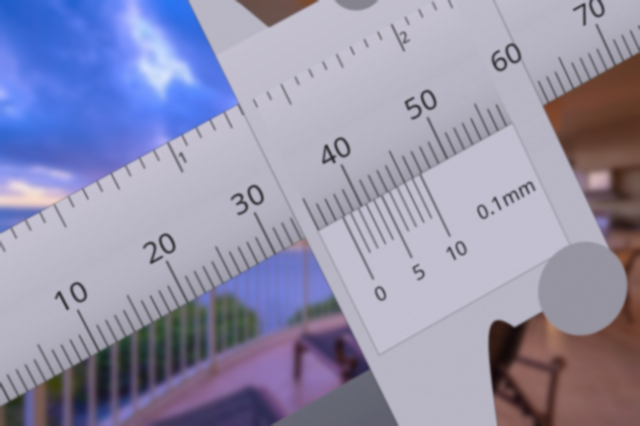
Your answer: **37.8** mm
